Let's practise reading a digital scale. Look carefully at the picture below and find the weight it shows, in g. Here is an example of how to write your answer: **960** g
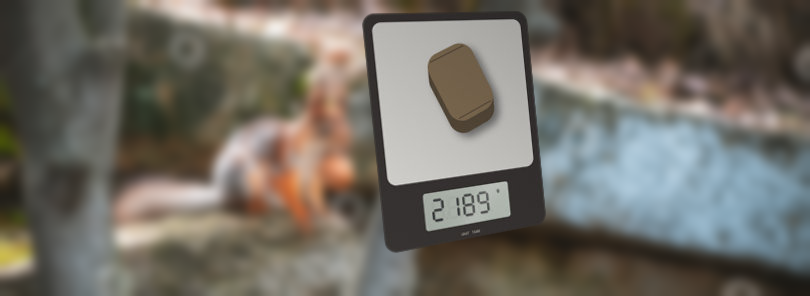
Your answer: **2189** g
